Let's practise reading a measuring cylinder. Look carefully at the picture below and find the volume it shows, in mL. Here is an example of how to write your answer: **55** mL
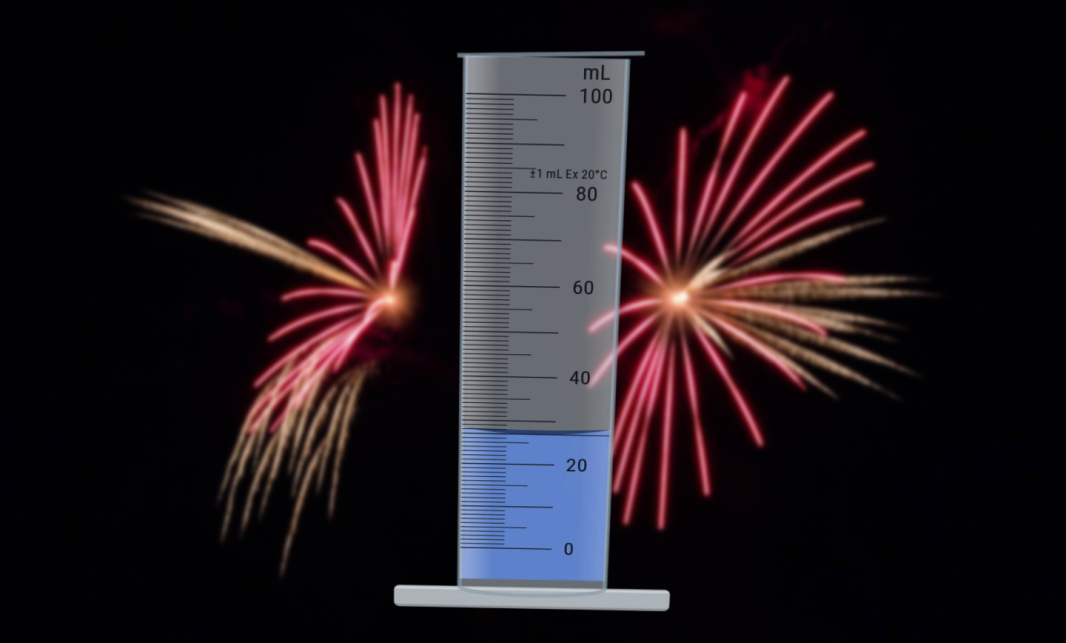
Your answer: **27** mL
